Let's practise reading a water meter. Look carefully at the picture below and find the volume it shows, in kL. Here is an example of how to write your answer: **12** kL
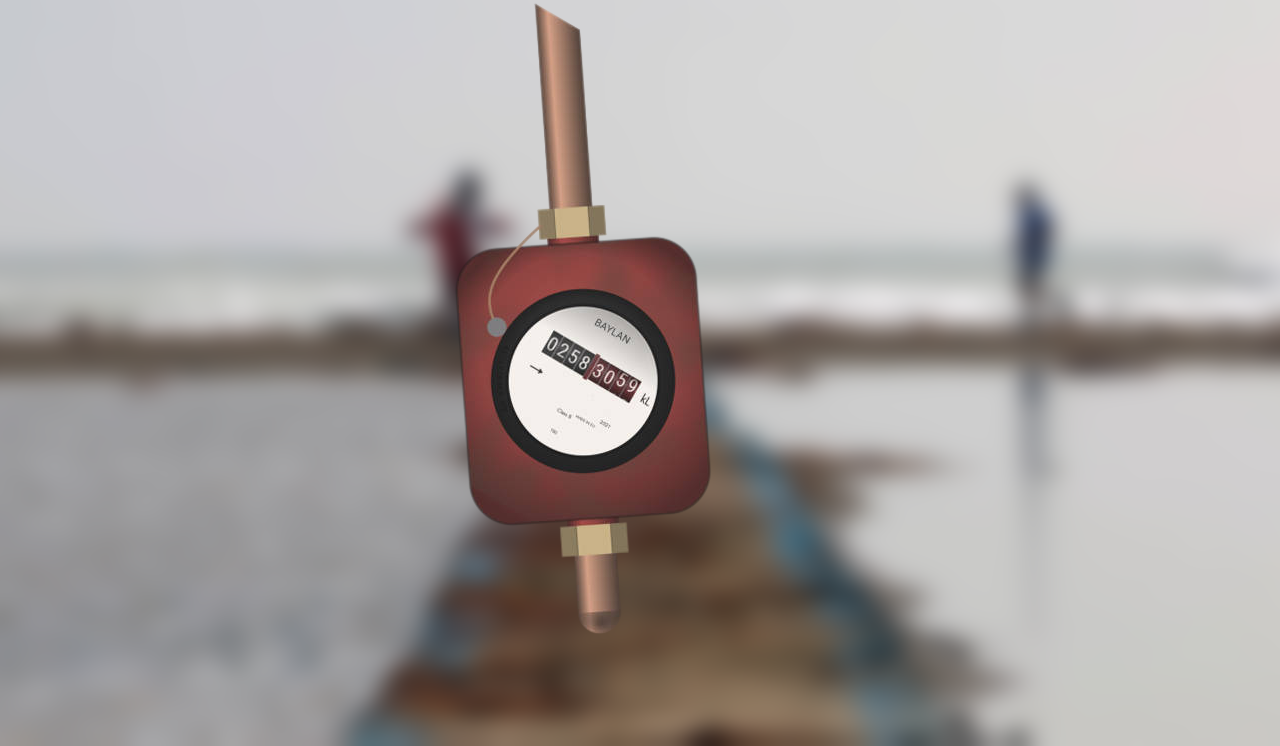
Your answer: **258.3059** kL
